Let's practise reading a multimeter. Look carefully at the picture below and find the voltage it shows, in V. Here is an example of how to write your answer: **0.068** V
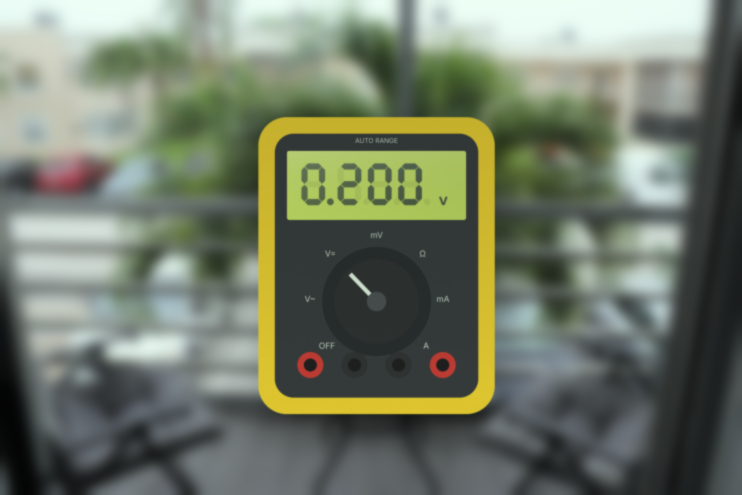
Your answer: **0.200** V
